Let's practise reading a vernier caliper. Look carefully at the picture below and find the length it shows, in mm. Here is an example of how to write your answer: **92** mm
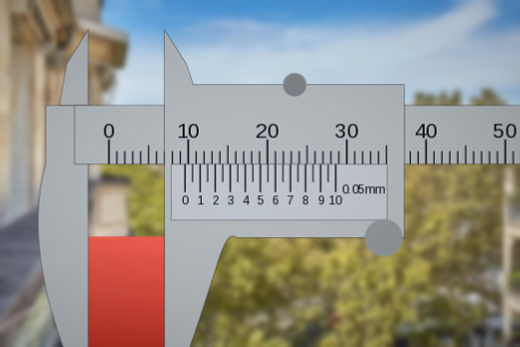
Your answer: **9.6** mm
